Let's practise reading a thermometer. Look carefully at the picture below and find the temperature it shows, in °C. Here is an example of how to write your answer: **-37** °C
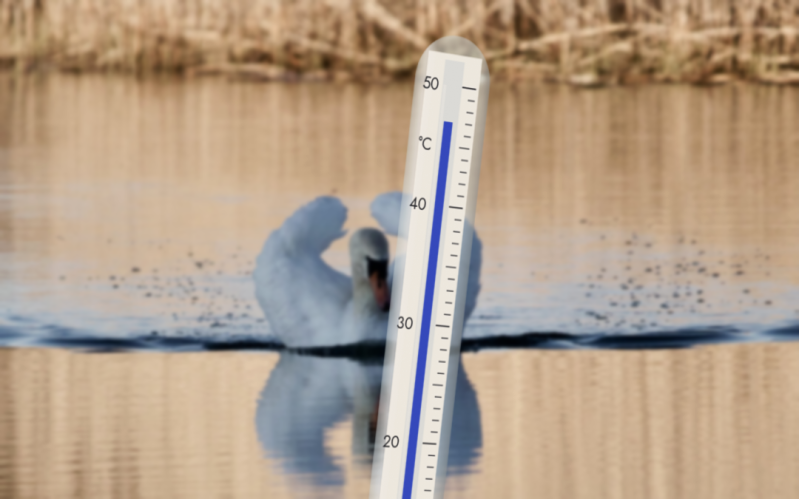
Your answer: **47** °C
